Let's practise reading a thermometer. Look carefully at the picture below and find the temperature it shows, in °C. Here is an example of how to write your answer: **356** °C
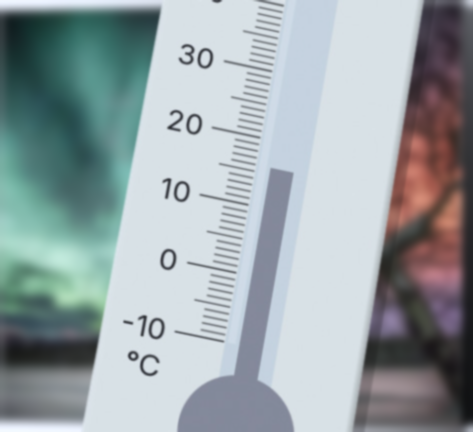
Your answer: **16** °C
